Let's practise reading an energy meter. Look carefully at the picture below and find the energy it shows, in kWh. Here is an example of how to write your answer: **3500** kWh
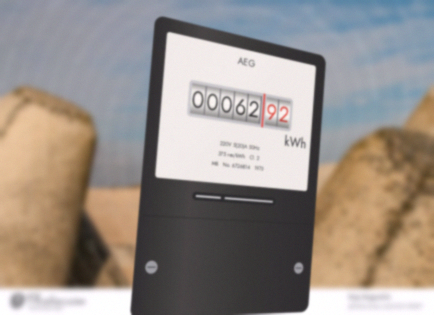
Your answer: **62.92** kWh
